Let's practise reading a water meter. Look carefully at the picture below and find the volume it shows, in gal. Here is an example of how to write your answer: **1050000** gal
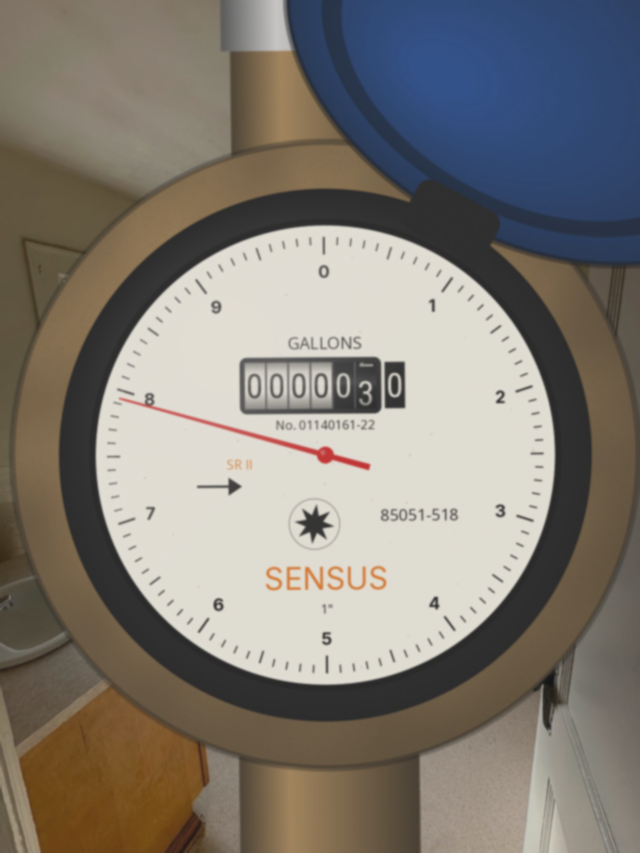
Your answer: **27.9** gal
